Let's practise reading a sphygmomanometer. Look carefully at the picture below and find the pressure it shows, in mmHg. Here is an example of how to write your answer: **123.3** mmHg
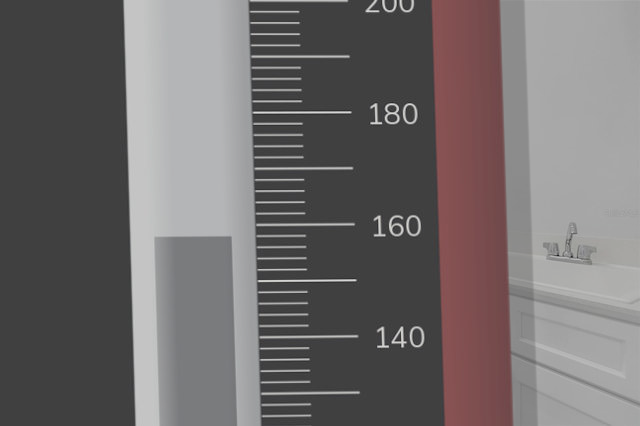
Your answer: **158** mmHg
